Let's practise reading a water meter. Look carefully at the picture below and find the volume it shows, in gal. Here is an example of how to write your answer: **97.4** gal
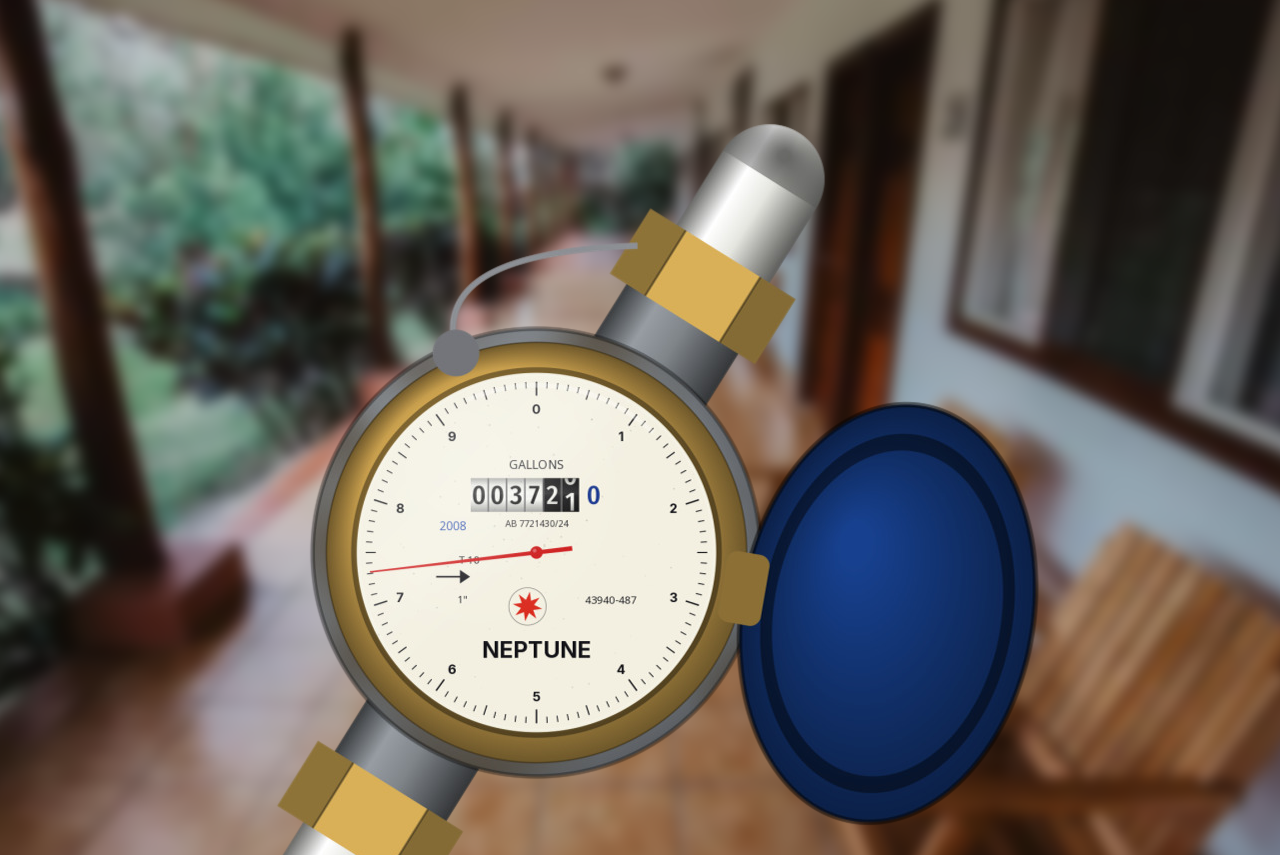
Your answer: **37207.3** gal
